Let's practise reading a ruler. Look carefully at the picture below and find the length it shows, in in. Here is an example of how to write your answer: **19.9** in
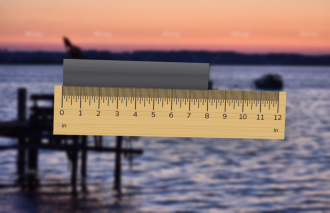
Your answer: **8** in
